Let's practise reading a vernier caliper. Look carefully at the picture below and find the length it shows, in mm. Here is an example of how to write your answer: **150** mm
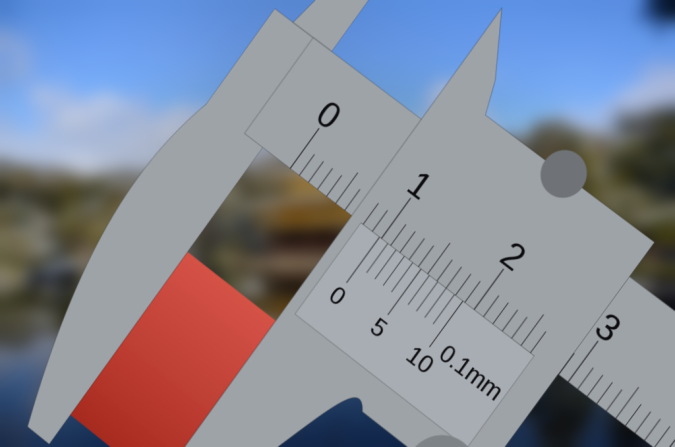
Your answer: **9.8** mm
